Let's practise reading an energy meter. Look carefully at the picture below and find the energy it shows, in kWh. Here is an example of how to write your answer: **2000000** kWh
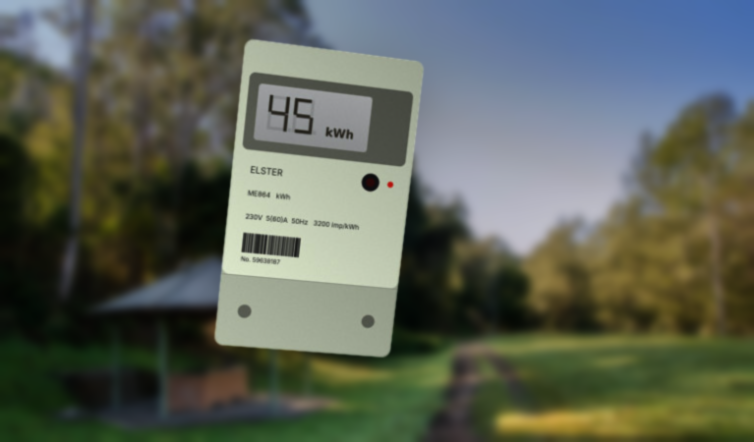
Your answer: **45** kWh
